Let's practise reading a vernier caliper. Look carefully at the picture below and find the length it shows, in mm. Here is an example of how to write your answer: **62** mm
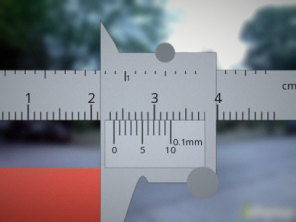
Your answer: **23.6** mm
